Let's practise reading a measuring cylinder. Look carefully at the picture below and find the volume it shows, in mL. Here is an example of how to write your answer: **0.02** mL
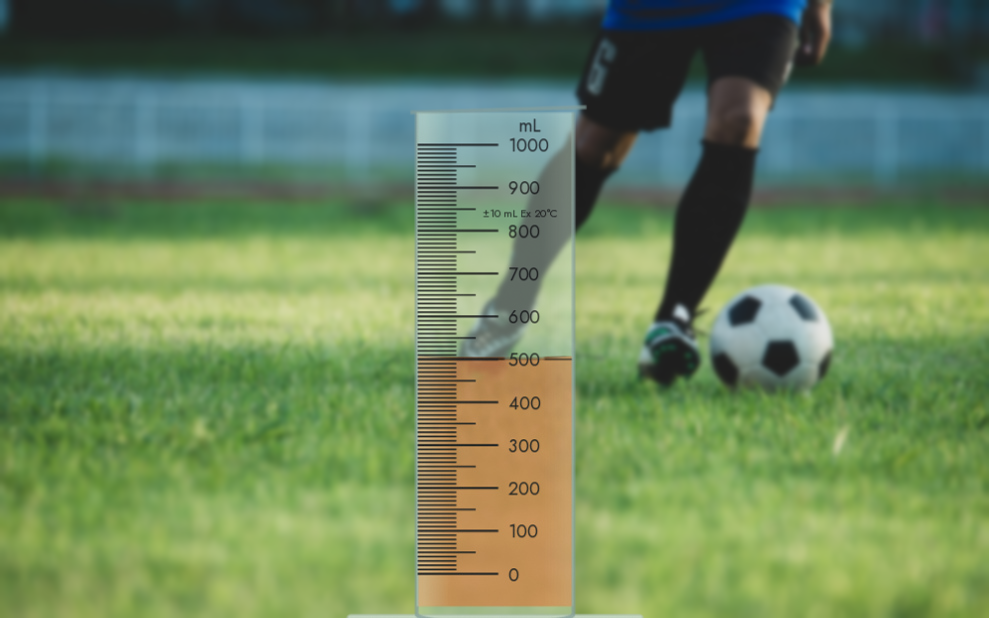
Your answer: **500** mL
